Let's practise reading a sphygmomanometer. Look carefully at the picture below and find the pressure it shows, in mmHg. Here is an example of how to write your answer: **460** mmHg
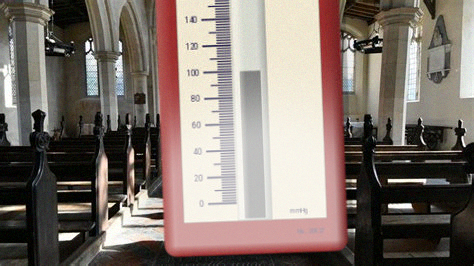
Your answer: **100** mmHg
